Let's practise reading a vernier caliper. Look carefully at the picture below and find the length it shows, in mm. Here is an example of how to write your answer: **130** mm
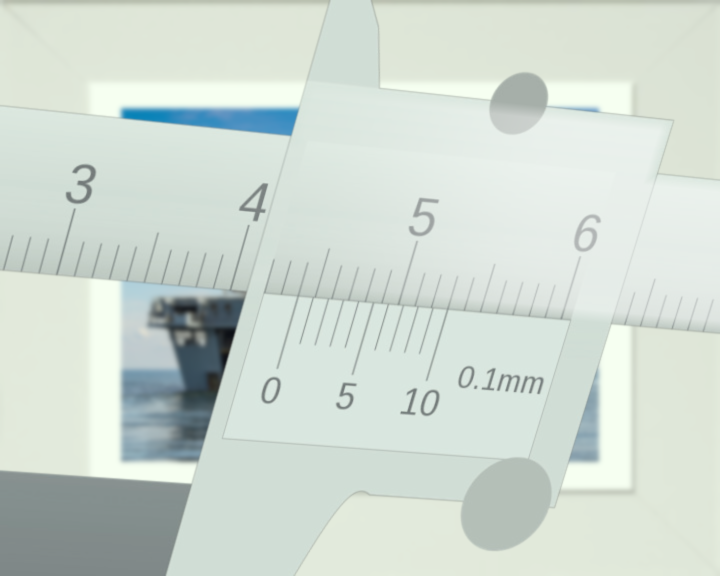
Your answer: **44.0** mm
